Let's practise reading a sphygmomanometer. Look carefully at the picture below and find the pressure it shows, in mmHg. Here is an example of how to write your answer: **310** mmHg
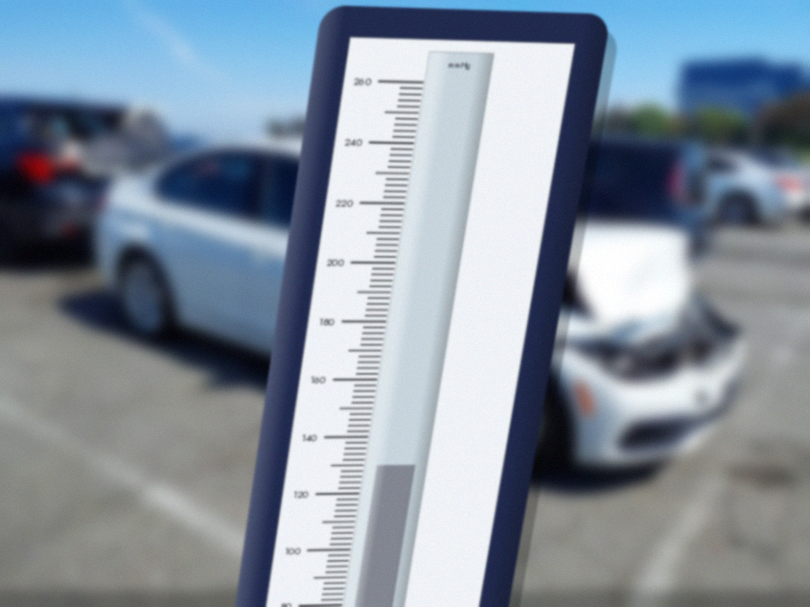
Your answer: **130** mmHg
